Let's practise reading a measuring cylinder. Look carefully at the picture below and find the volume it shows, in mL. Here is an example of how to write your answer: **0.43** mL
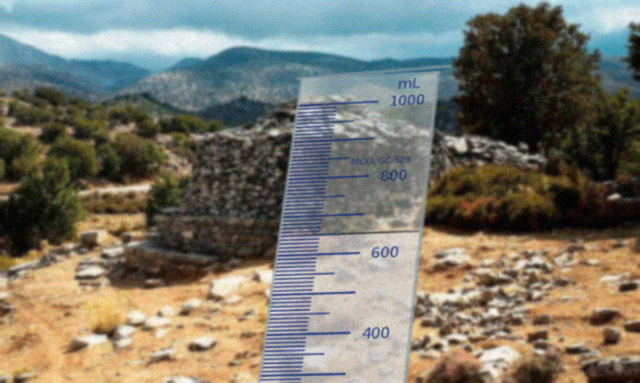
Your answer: **650** mL
